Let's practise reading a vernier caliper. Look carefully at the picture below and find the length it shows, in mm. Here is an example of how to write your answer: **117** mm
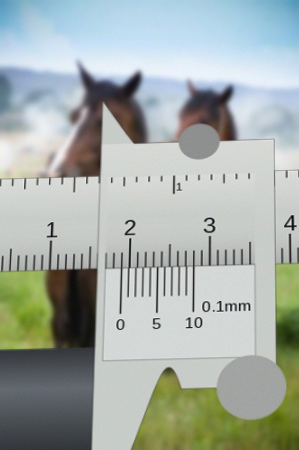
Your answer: **19.0** mm
